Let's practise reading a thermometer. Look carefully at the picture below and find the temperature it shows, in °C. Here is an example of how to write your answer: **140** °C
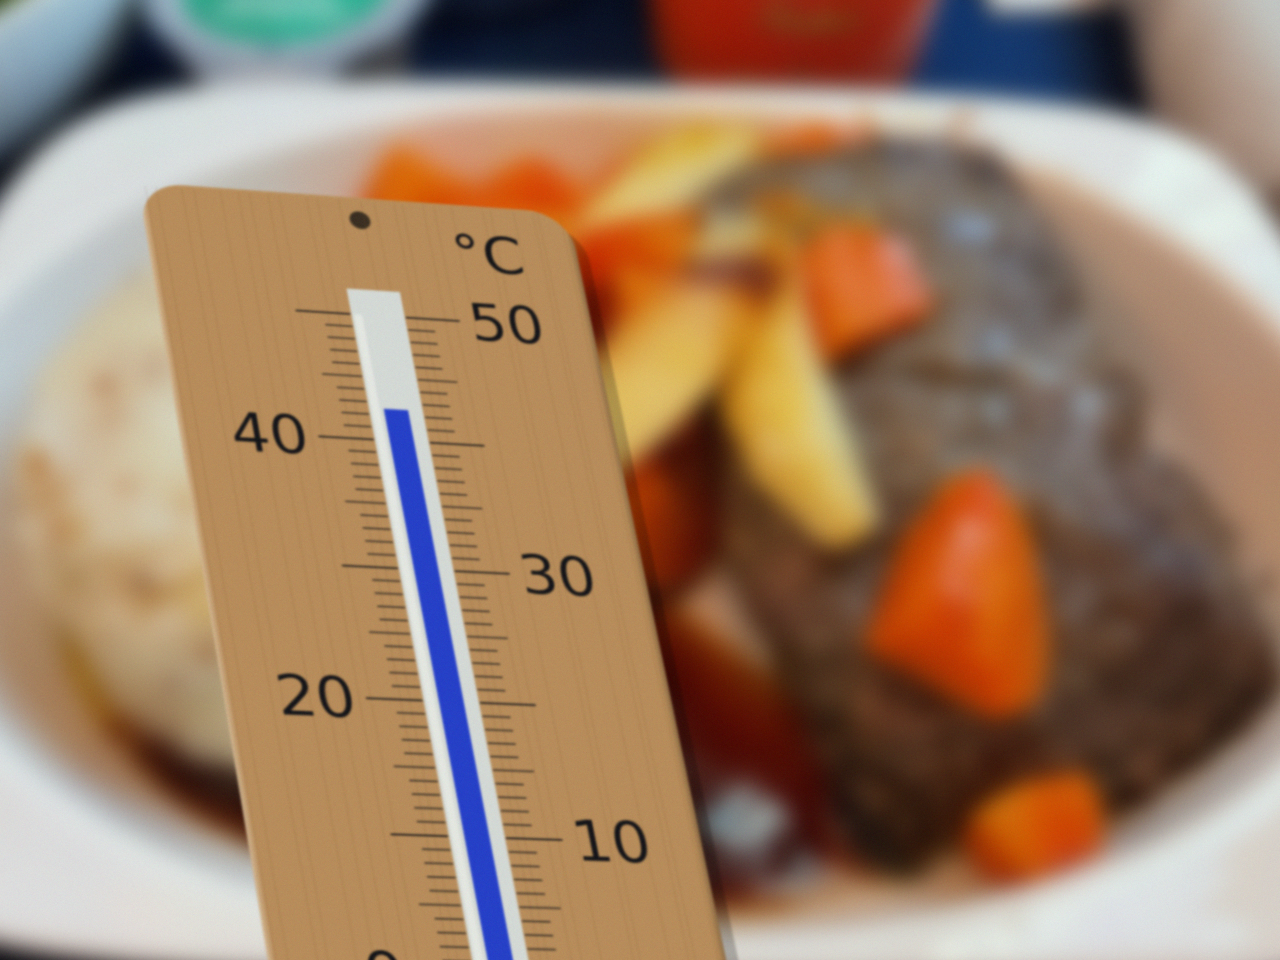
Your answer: **42.5** °C
